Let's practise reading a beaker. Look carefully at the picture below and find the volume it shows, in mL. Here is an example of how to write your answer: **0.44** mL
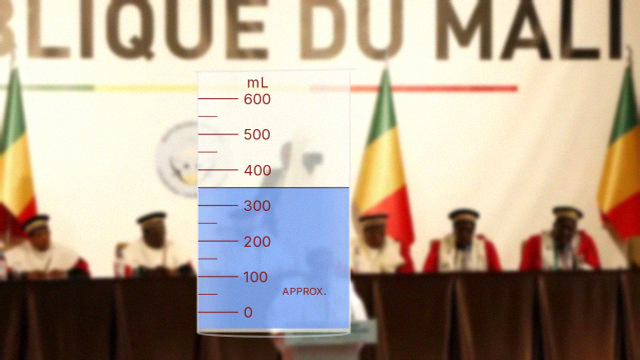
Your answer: **350** mL
